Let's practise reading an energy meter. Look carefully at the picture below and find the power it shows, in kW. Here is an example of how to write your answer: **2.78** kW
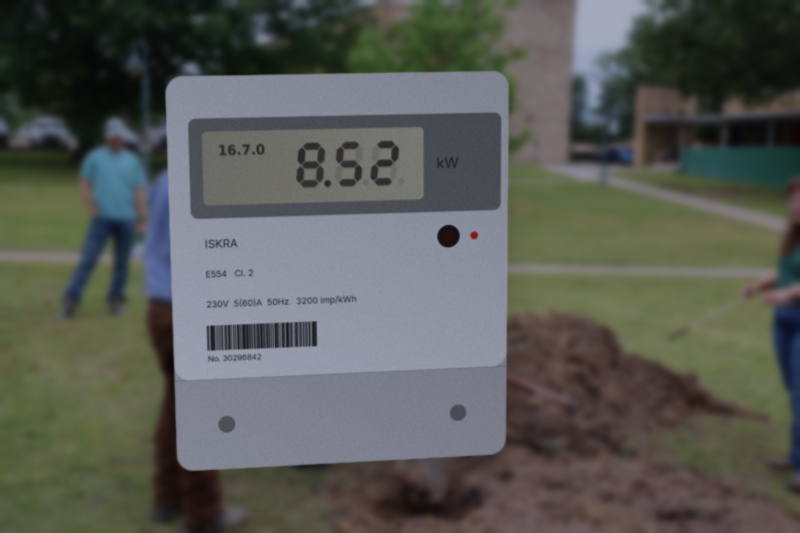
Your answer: **8.52** kW
